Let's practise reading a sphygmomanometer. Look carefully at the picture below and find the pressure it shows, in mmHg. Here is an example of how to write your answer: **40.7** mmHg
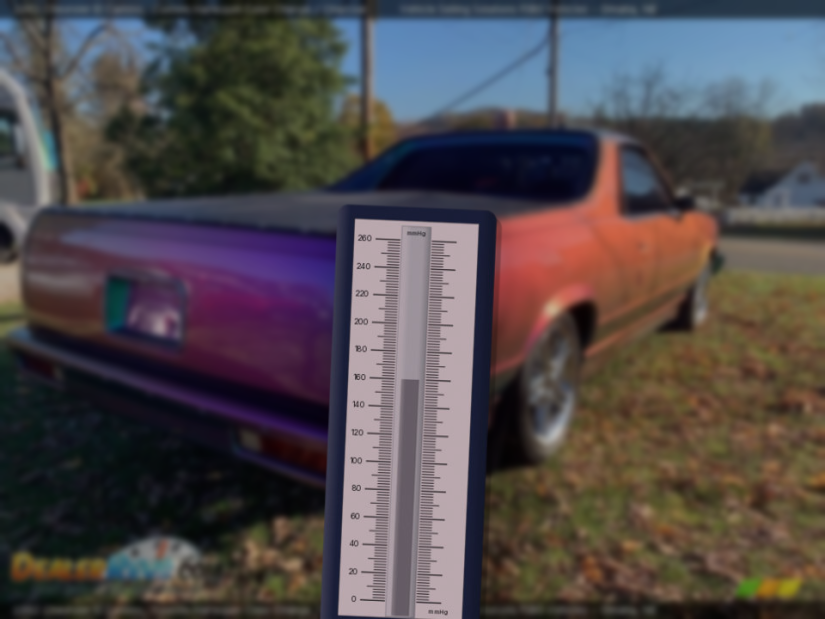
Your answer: **160** mmHg
